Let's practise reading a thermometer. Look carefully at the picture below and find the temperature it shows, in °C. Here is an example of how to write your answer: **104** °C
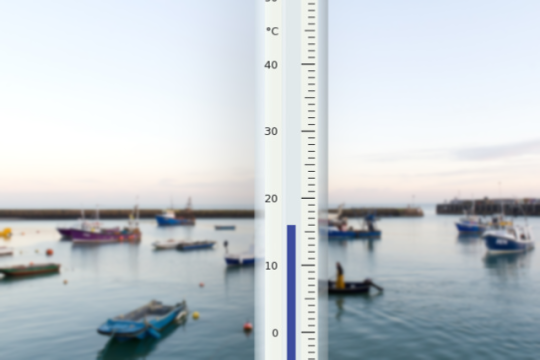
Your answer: **16** °C
